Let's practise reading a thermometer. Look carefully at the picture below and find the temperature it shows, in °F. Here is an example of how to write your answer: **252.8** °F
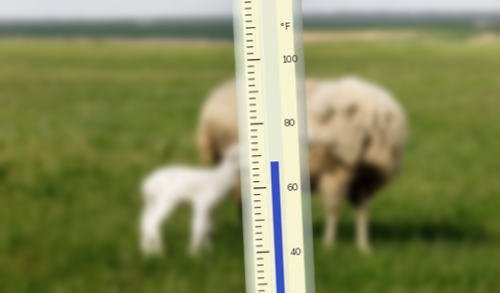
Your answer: **68** °F
